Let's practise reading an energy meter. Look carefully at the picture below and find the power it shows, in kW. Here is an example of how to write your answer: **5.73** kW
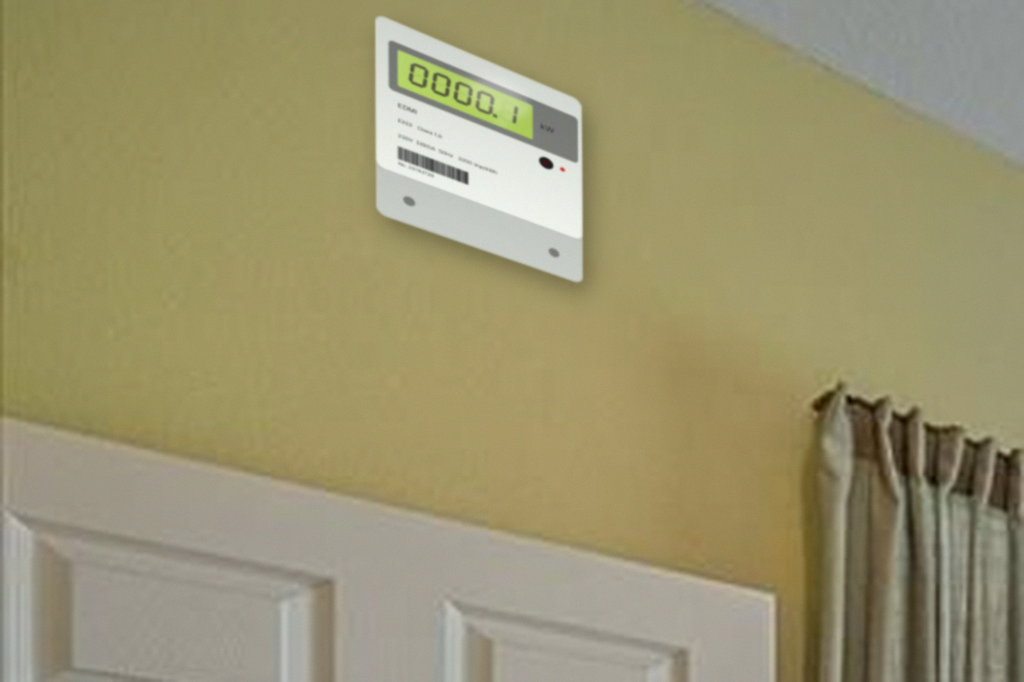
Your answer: **0.1** kW
